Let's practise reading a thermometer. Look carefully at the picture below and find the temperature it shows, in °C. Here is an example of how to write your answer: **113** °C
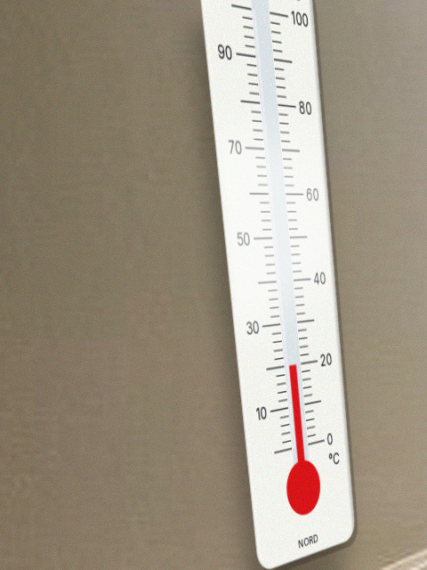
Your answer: **20** °C
